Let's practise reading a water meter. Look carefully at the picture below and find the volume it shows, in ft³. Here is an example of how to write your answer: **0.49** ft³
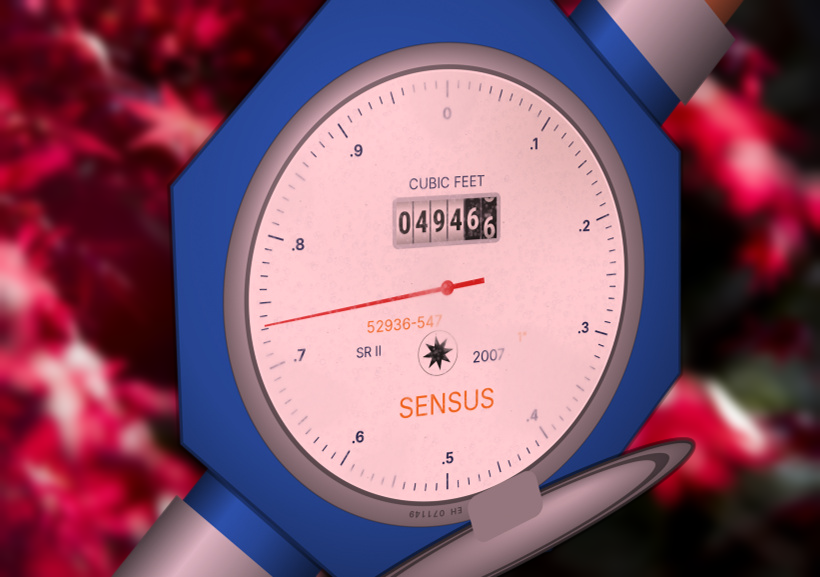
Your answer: **49465.73** ft³
